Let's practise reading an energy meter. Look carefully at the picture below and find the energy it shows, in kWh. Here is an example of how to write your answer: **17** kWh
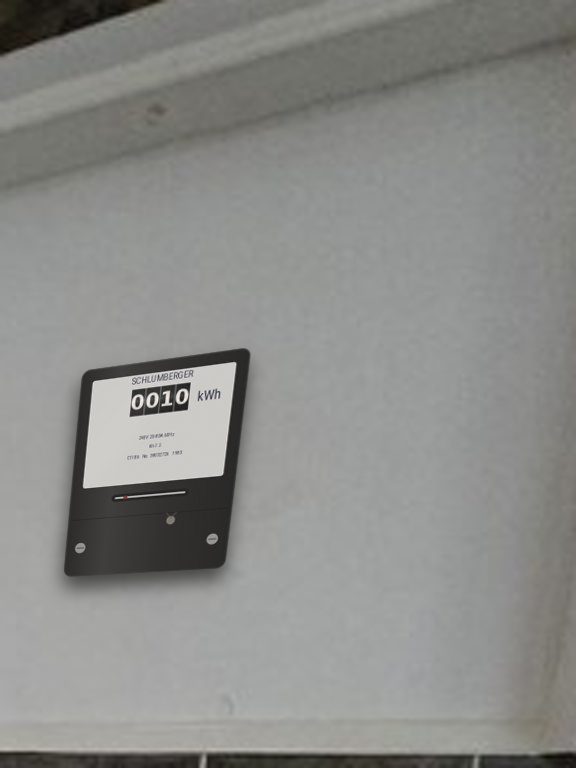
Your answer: **10** kWh
